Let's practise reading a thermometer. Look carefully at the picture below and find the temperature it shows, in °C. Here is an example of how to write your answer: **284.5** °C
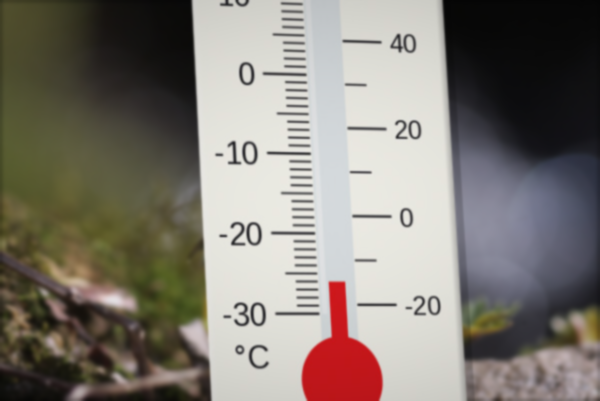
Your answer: **-26** °C
